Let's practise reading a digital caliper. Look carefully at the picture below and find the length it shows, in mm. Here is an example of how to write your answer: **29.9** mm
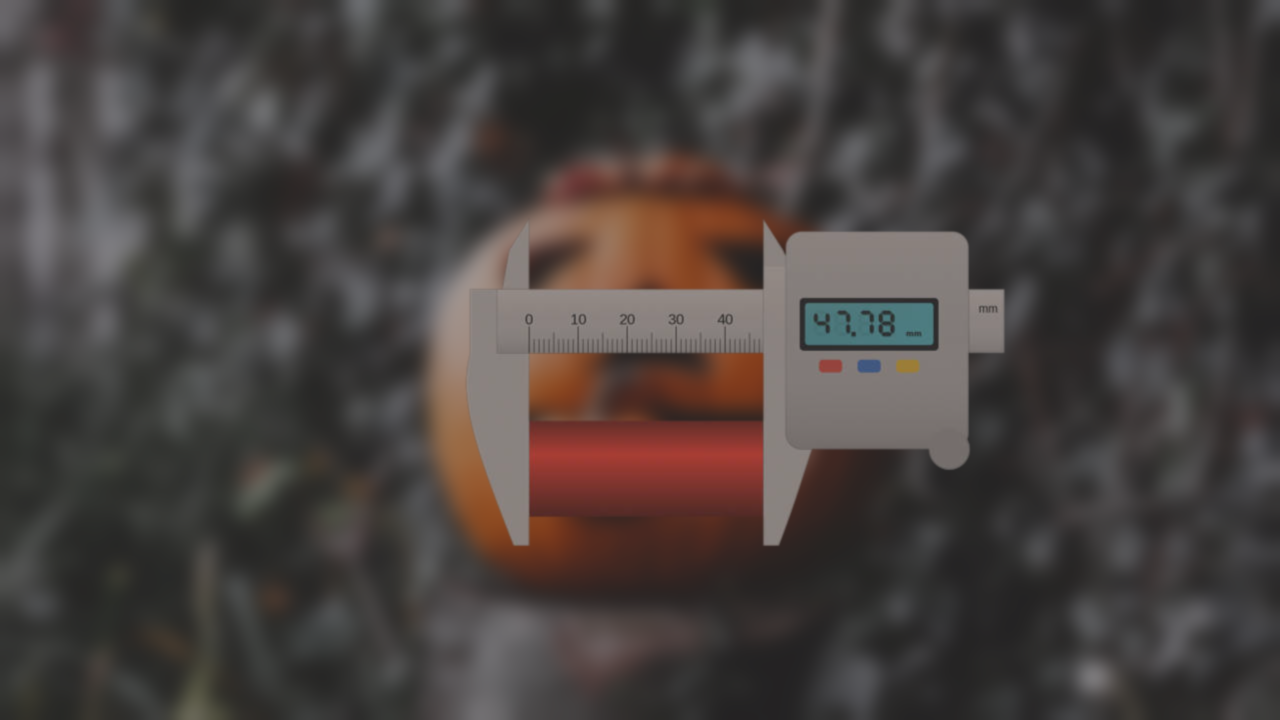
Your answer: **47.78** mm
